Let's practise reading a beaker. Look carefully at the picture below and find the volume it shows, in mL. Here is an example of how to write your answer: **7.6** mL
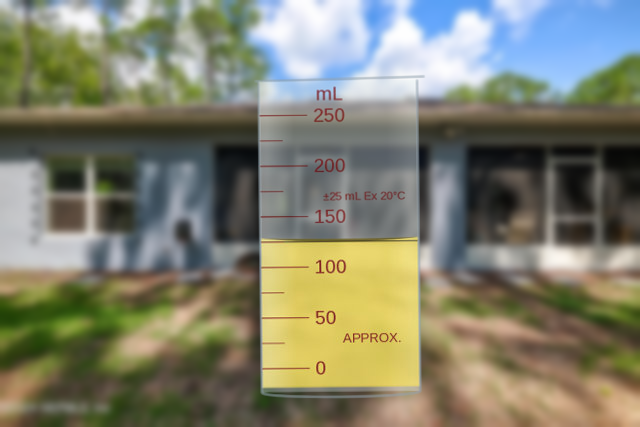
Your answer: **125** mL
